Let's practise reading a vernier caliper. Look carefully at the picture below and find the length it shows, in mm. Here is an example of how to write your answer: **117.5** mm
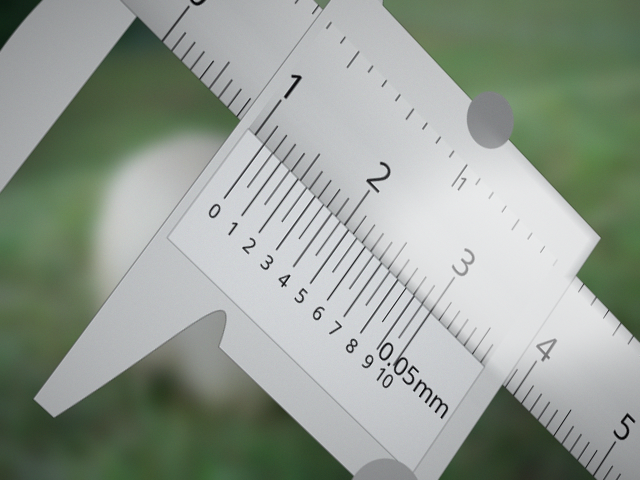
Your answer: **11.0** mm
